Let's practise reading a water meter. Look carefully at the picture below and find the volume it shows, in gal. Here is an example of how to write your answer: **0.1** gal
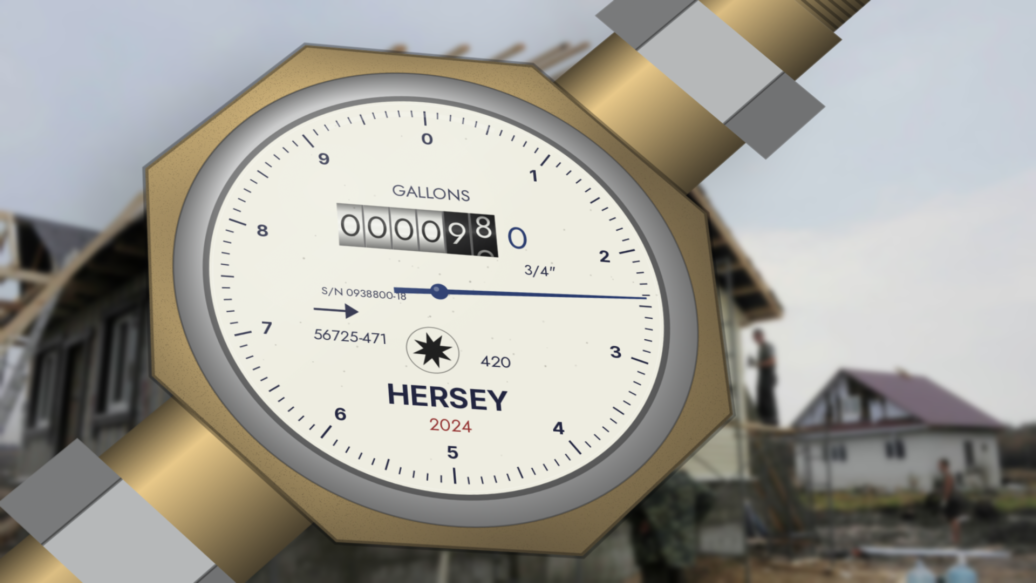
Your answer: **982.4** gal
